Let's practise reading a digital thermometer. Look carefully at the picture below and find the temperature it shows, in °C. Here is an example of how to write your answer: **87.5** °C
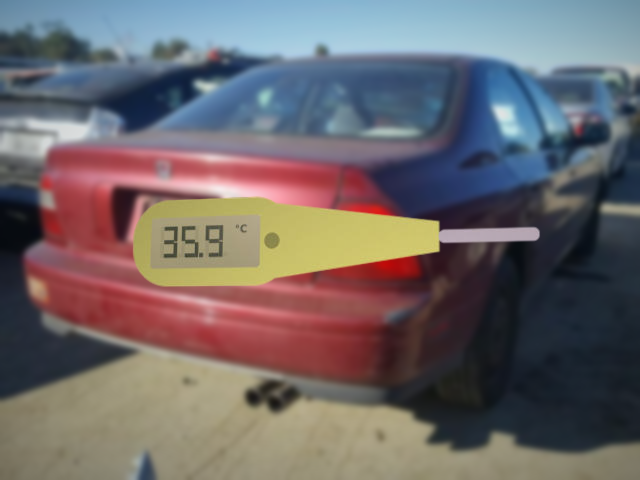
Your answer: **35.9** °C
